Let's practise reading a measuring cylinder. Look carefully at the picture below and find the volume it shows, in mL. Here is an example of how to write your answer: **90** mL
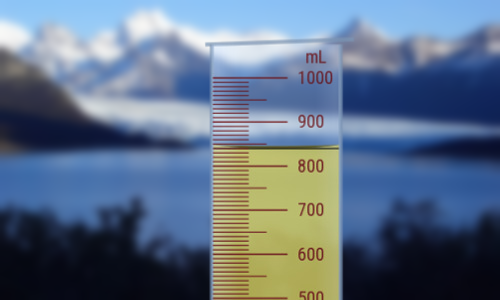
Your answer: **840** mL
